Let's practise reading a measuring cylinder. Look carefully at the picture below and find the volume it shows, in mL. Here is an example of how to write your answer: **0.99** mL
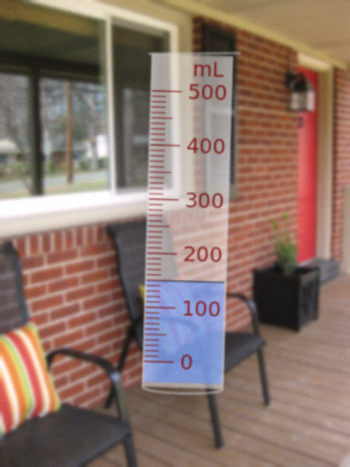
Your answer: **150** mL
